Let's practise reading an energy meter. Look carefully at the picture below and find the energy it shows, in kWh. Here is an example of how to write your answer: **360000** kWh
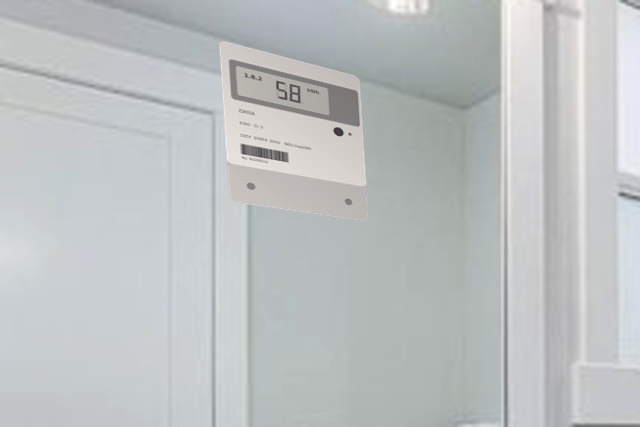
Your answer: **58** kWh
